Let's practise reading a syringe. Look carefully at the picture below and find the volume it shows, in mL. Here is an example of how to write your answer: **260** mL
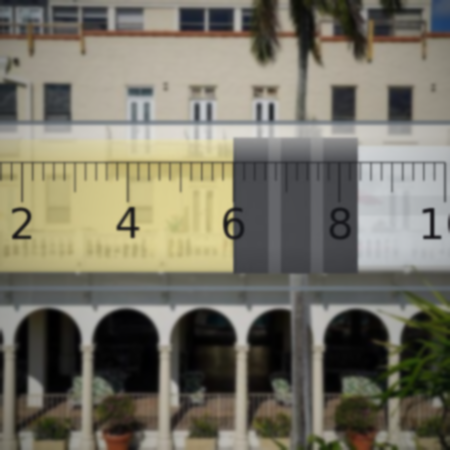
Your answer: **6** mL
